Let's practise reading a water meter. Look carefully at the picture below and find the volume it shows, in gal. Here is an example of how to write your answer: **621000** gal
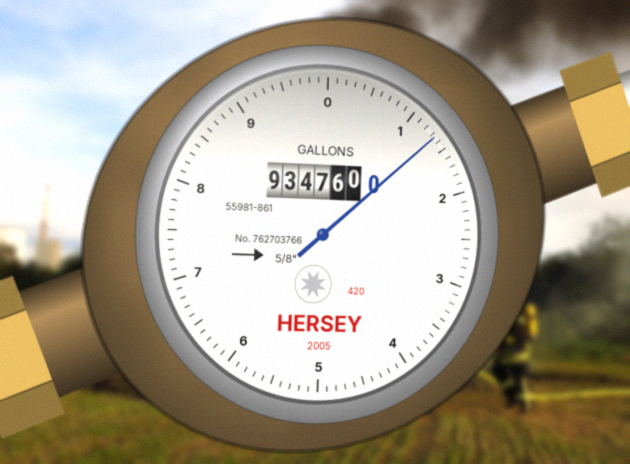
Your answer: **9347601.3** gal
